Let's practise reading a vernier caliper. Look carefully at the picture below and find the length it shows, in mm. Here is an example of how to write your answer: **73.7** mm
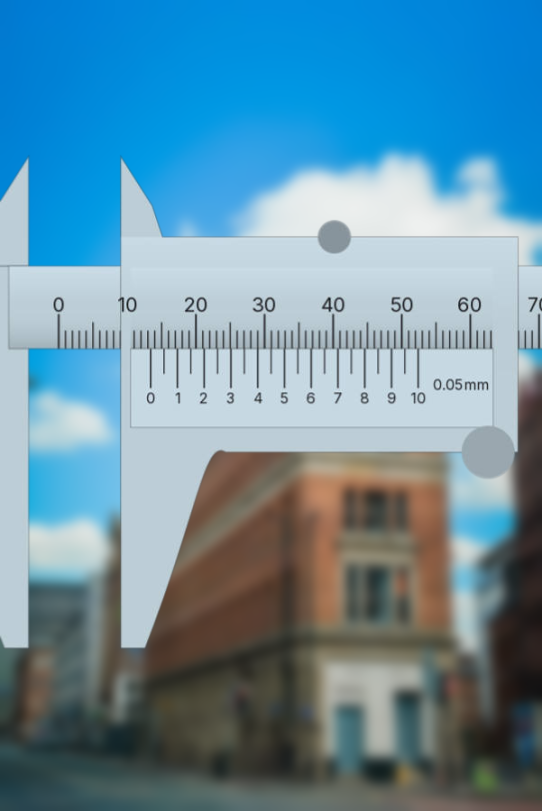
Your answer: **13.4** mm
